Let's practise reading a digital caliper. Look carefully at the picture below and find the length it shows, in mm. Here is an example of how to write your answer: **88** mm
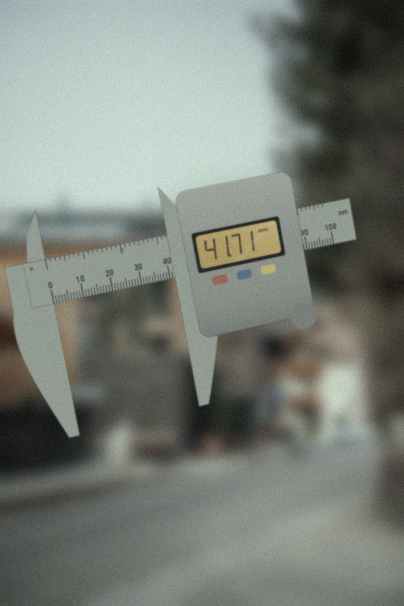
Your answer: **41.71** mm
